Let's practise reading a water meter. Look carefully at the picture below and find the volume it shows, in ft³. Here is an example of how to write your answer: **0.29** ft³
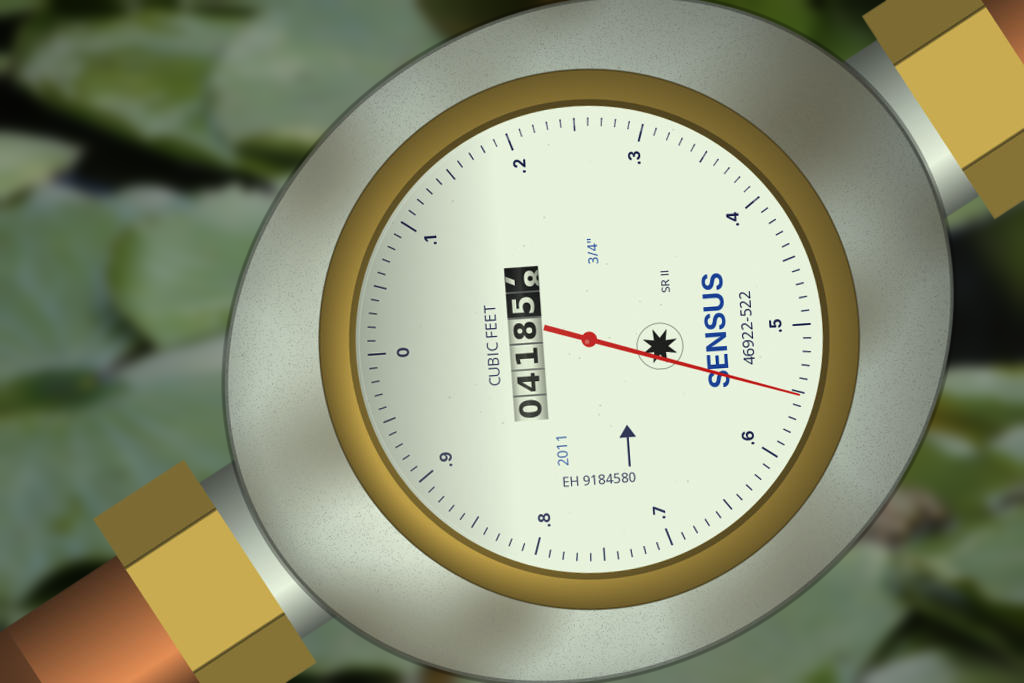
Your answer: **41857.55** ft³
